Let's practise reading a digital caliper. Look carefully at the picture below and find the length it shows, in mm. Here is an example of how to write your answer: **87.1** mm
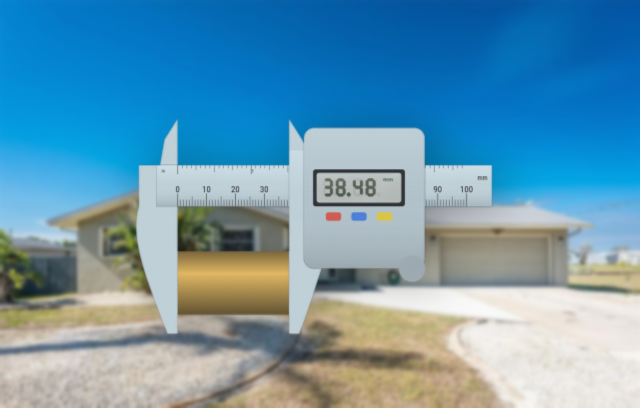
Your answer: **38.48** mm
